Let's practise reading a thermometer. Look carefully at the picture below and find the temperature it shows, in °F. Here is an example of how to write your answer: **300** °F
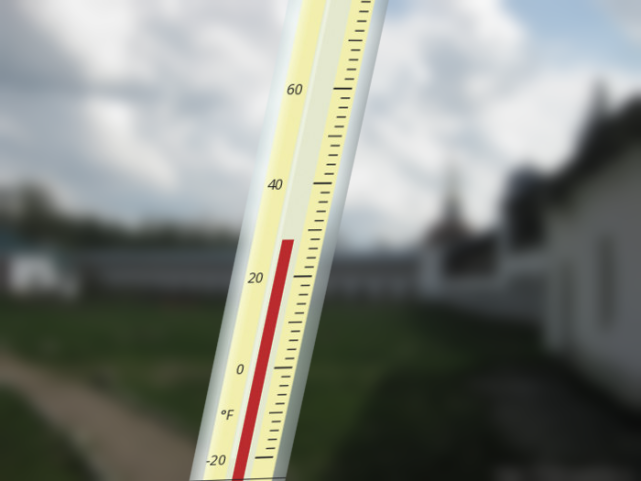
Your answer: **28** °F
